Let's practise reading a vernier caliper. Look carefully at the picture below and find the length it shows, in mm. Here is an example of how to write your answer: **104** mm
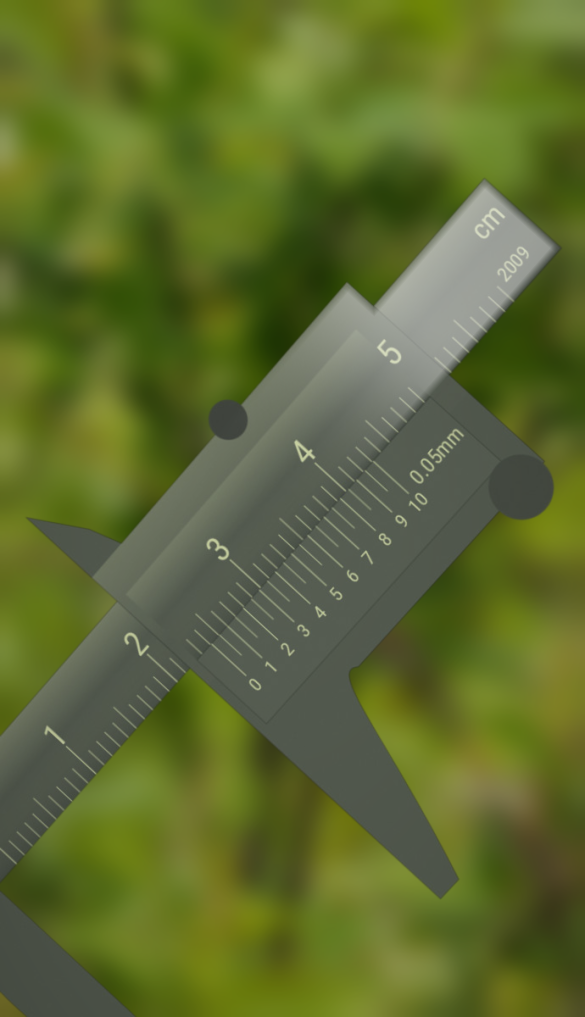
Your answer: **24.1** mm
